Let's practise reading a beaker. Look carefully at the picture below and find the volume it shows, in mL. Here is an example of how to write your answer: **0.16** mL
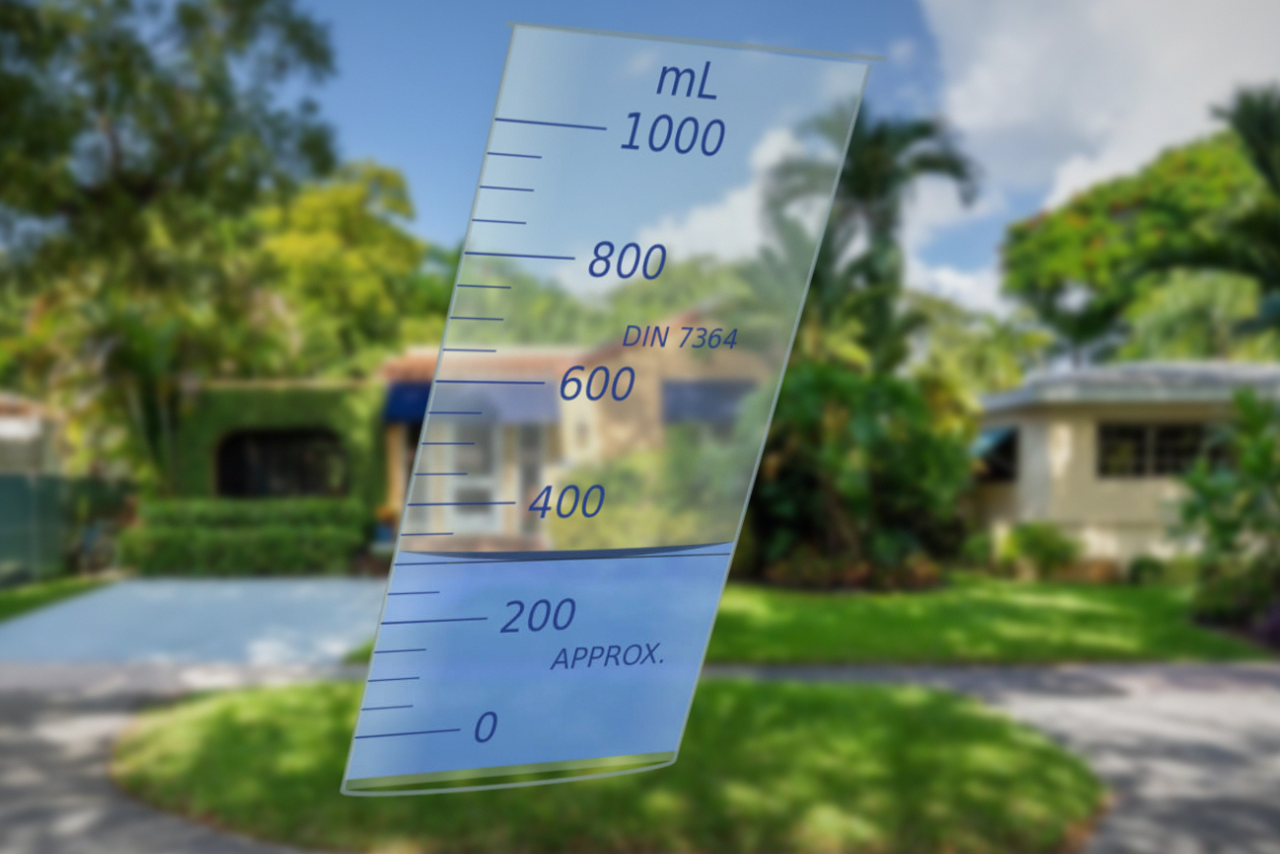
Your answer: **300** mL
